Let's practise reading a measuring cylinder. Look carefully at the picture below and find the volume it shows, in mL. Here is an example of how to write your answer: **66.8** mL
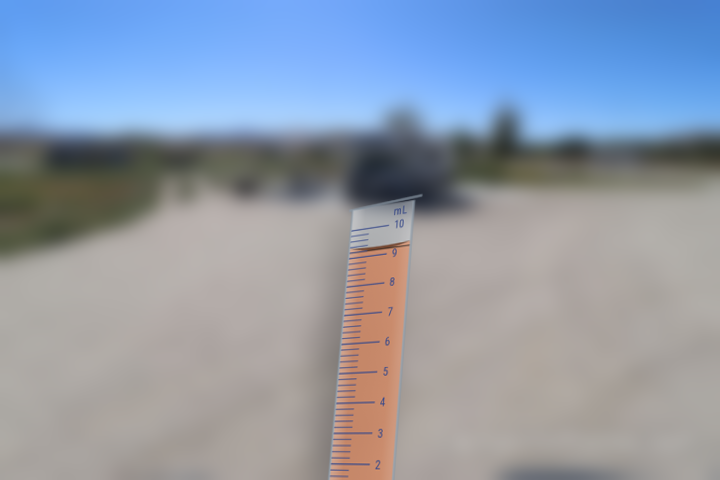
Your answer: **9.2** mL
